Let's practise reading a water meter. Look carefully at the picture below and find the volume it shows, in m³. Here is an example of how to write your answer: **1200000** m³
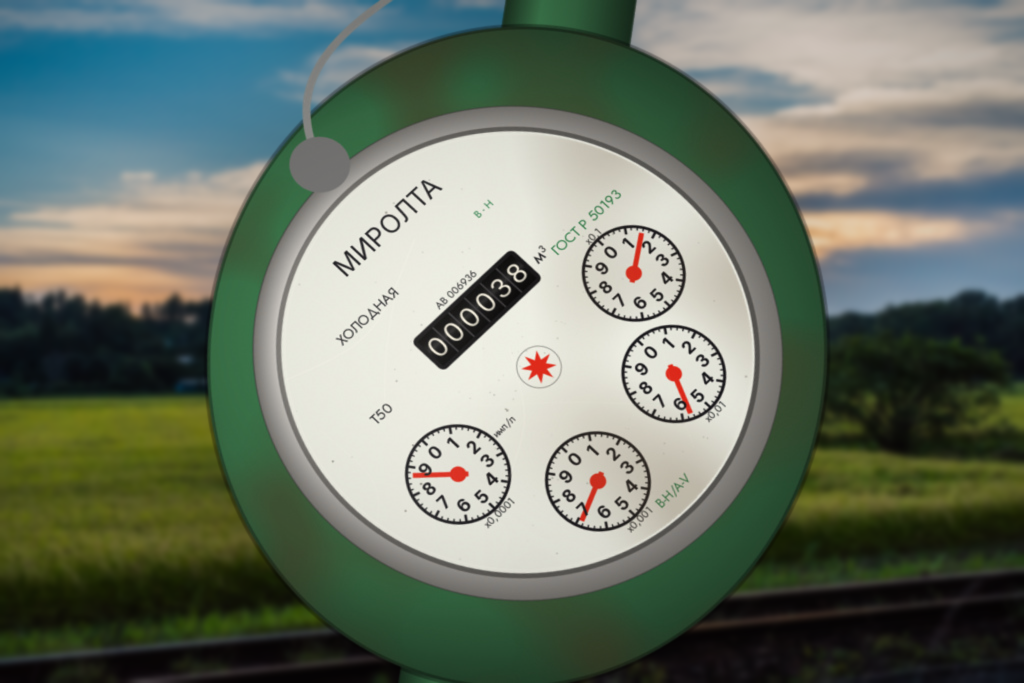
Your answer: **38.1568** m³
